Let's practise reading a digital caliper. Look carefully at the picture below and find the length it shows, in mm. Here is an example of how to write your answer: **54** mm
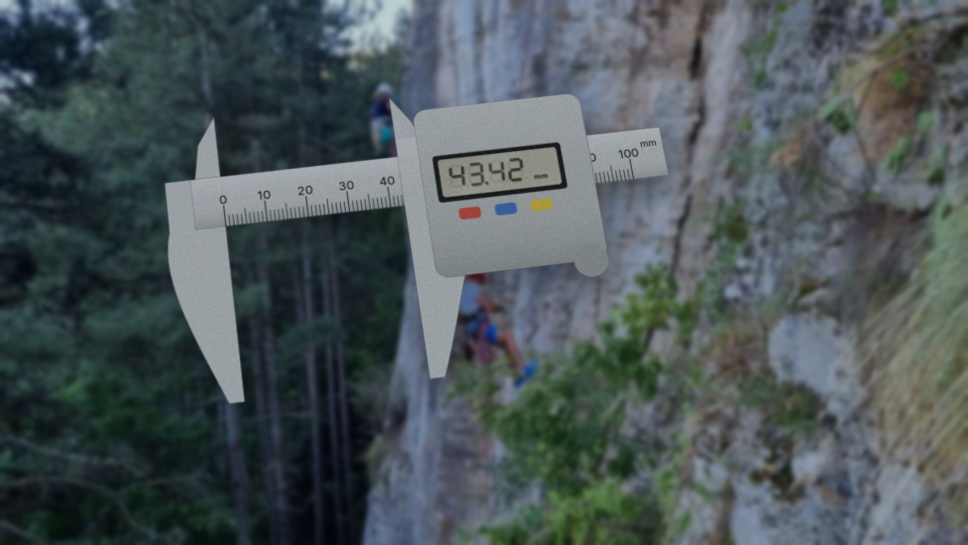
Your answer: **43.42** mm
